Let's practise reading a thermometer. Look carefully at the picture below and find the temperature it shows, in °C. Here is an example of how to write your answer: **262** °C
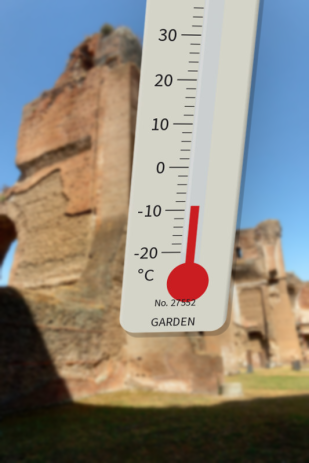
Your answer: **-9** °C
